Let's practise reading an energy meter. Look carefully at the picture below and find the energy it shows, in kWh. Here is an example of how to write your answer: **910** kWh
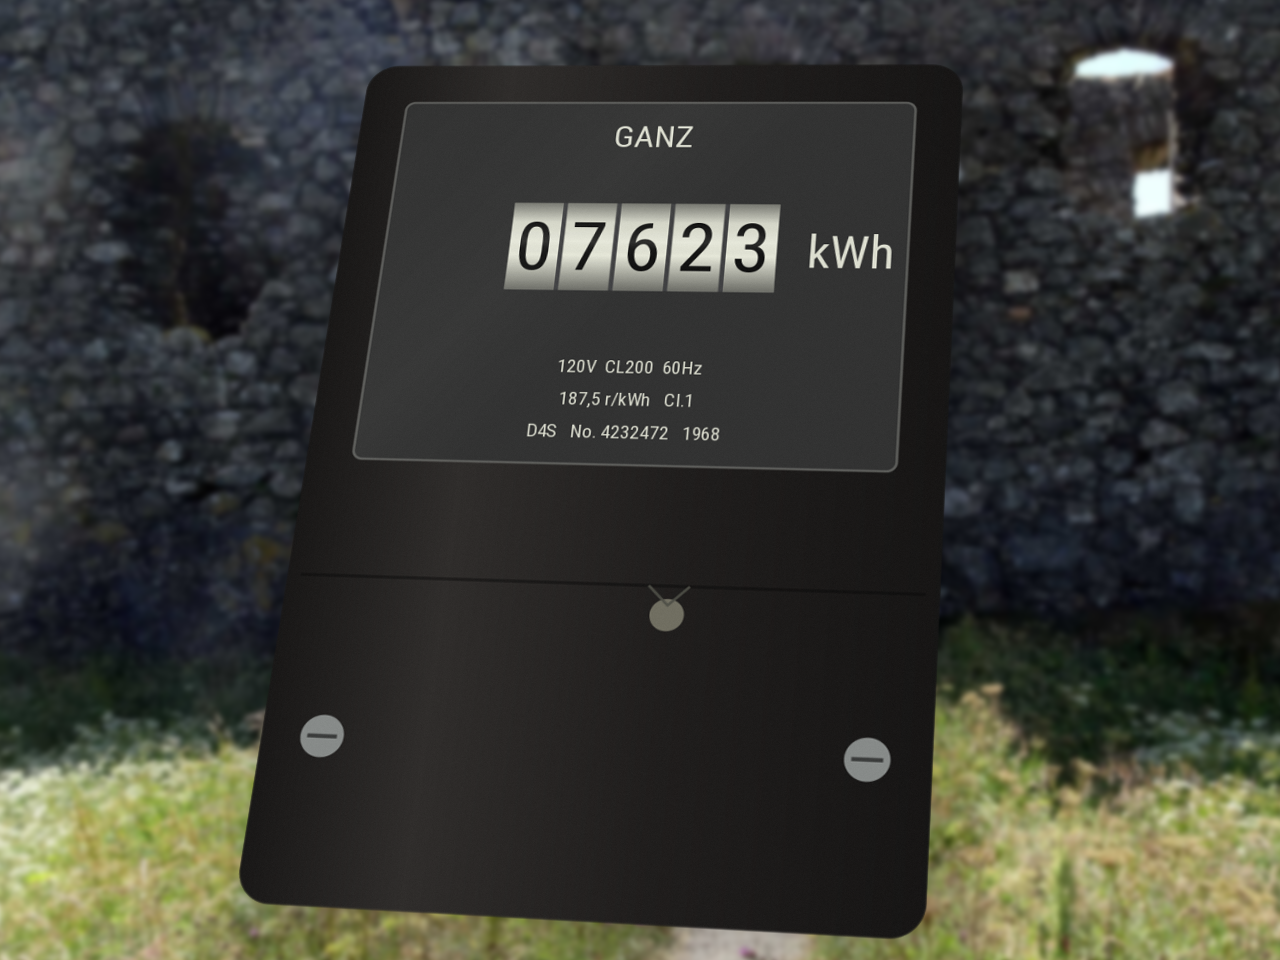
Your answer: **7623** kWh
